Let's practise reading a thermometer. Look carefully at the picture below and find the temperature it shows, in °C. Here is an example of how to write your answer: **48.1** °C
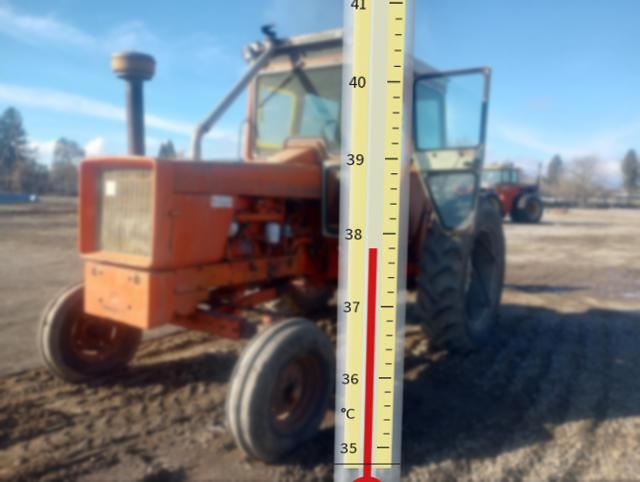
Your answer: **37.8** °C
